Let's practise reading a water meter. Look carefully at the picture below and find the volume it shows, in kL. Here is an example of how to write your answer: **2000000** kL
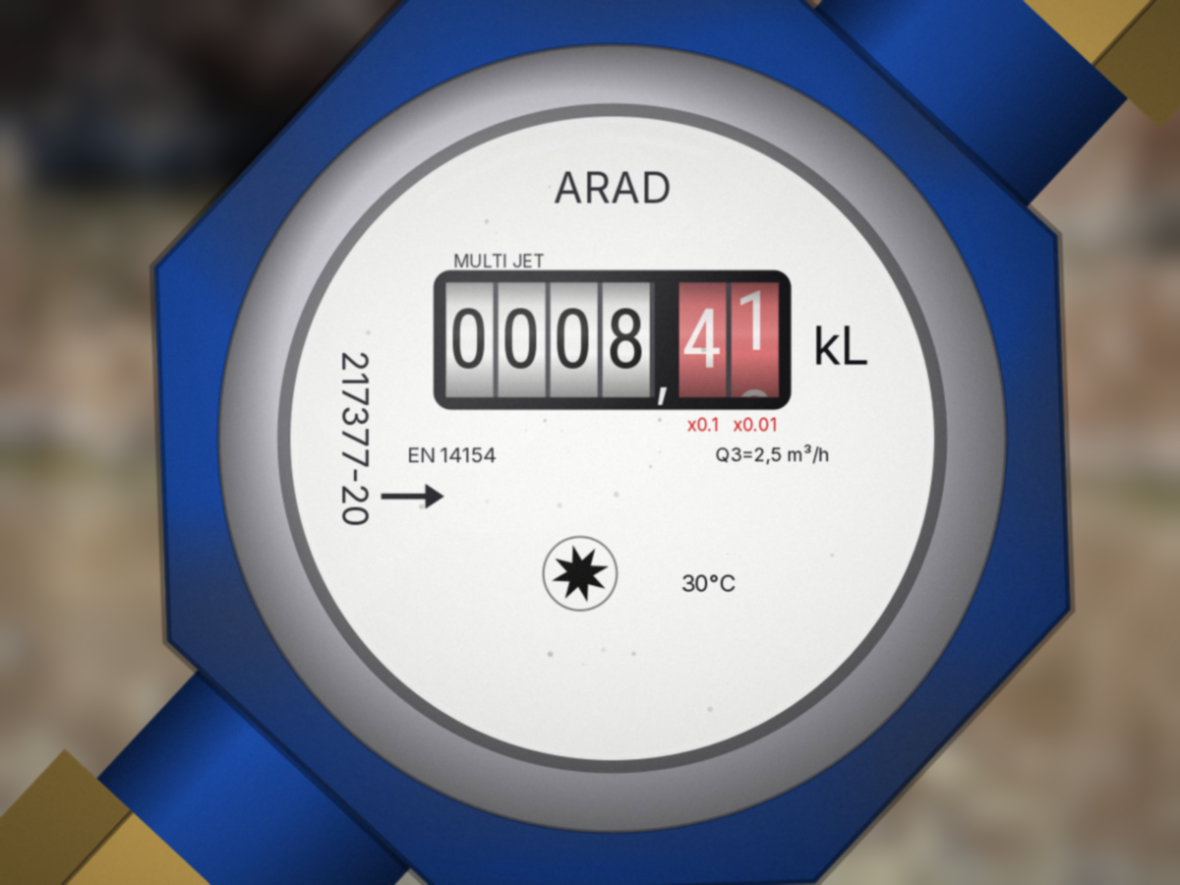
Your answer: **8.41** kL
